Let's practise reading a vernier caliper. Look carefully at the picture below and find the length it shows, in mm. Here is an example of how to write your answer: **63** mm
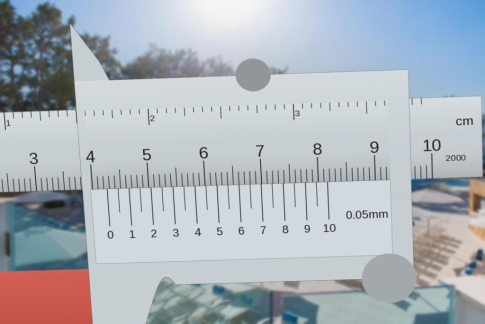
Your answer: **42.6** mm
